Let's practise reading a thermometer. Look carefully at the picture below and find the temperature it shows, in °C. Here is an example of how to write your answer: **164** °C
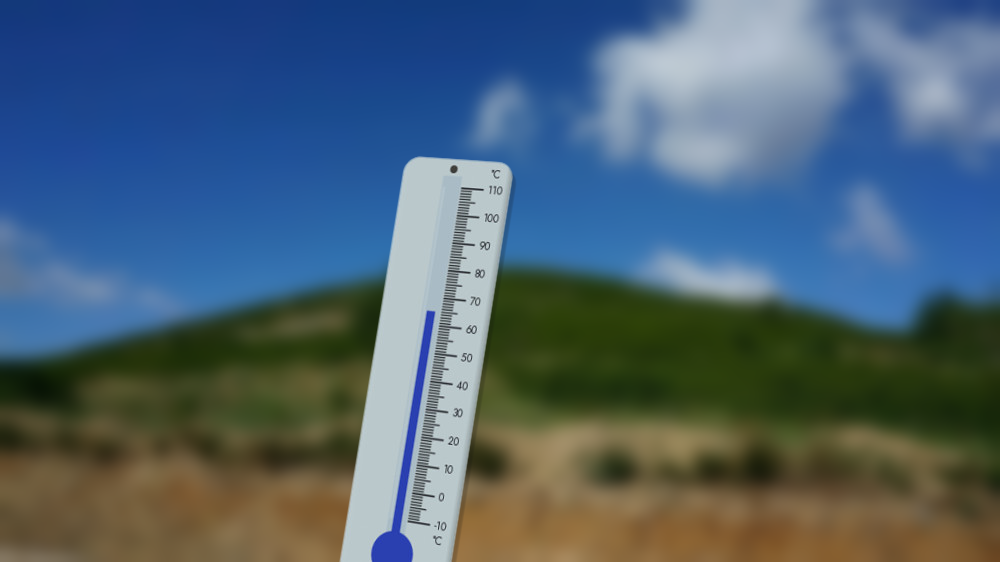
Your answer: **65** °C
